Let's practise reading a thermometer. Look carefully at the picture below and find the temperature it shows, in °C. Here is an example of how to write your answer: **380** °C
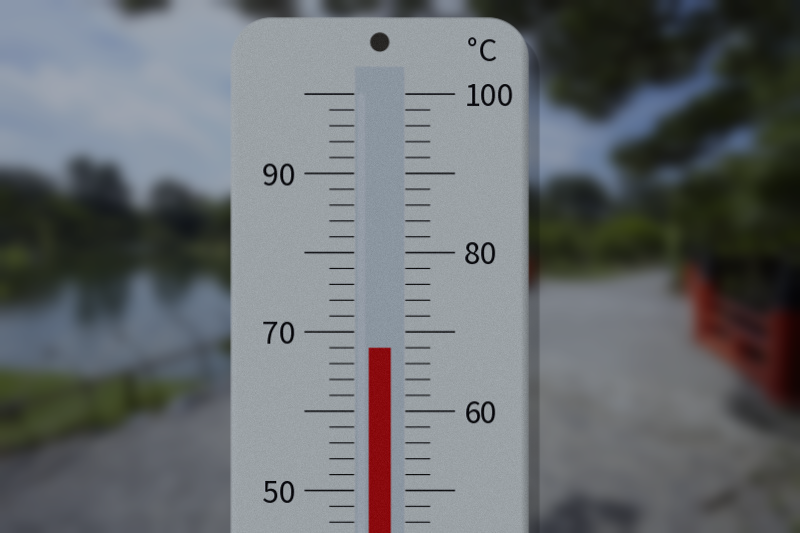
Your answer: **68** °C
